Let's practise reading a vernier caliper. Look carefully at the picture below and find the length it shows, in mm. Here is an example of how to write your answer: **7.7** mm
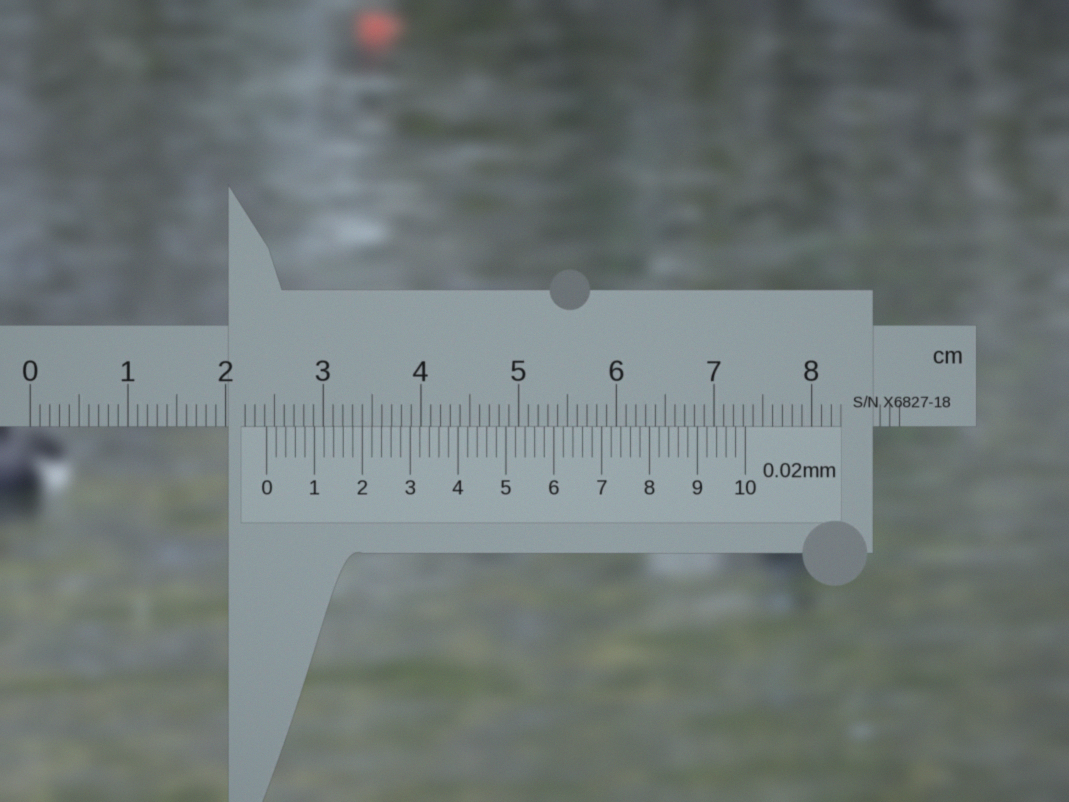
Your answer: **24.2** mm
